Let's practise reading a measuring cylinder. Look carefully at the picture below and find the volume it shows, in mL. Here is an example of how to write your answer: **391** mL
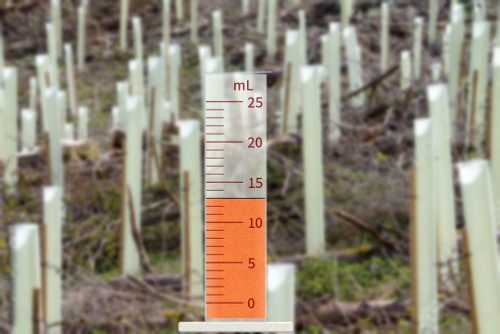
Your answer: **13** mL
